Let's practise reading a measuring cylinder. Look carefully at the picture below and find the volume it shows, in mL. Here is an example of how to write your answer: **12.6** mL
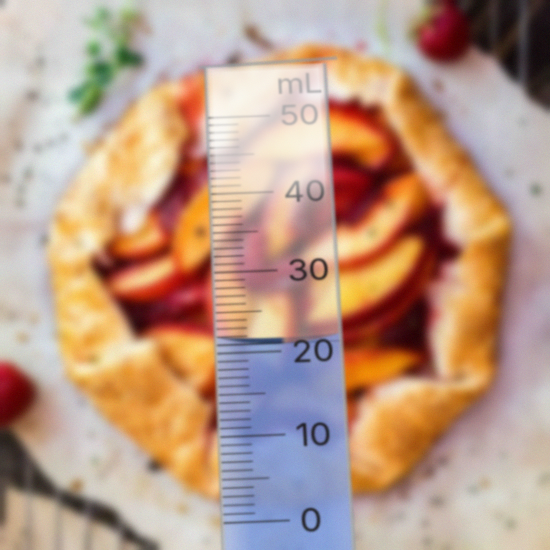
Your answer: **21** mL
